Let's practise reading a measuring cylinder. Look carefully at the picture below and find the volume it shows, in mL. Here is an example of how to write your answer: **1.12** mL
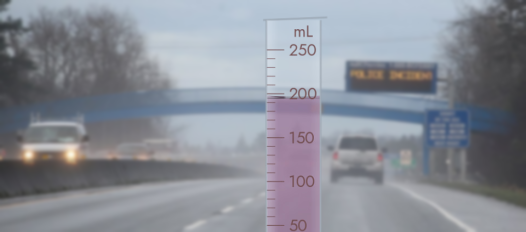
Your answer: **195** mL
